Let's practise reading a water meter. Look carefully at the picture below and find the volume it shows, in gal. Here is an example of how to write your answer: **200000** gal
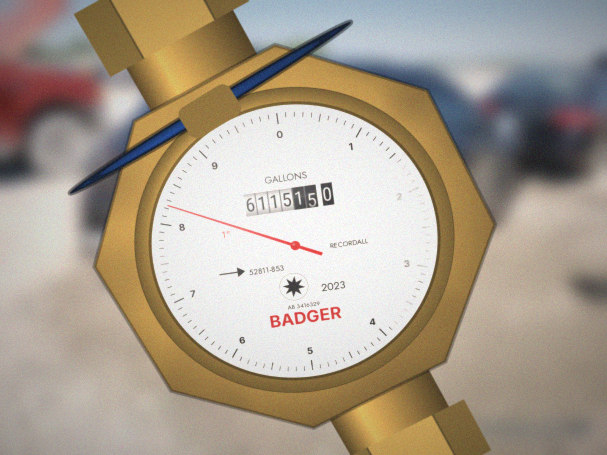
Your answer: **6115148.2** gal
